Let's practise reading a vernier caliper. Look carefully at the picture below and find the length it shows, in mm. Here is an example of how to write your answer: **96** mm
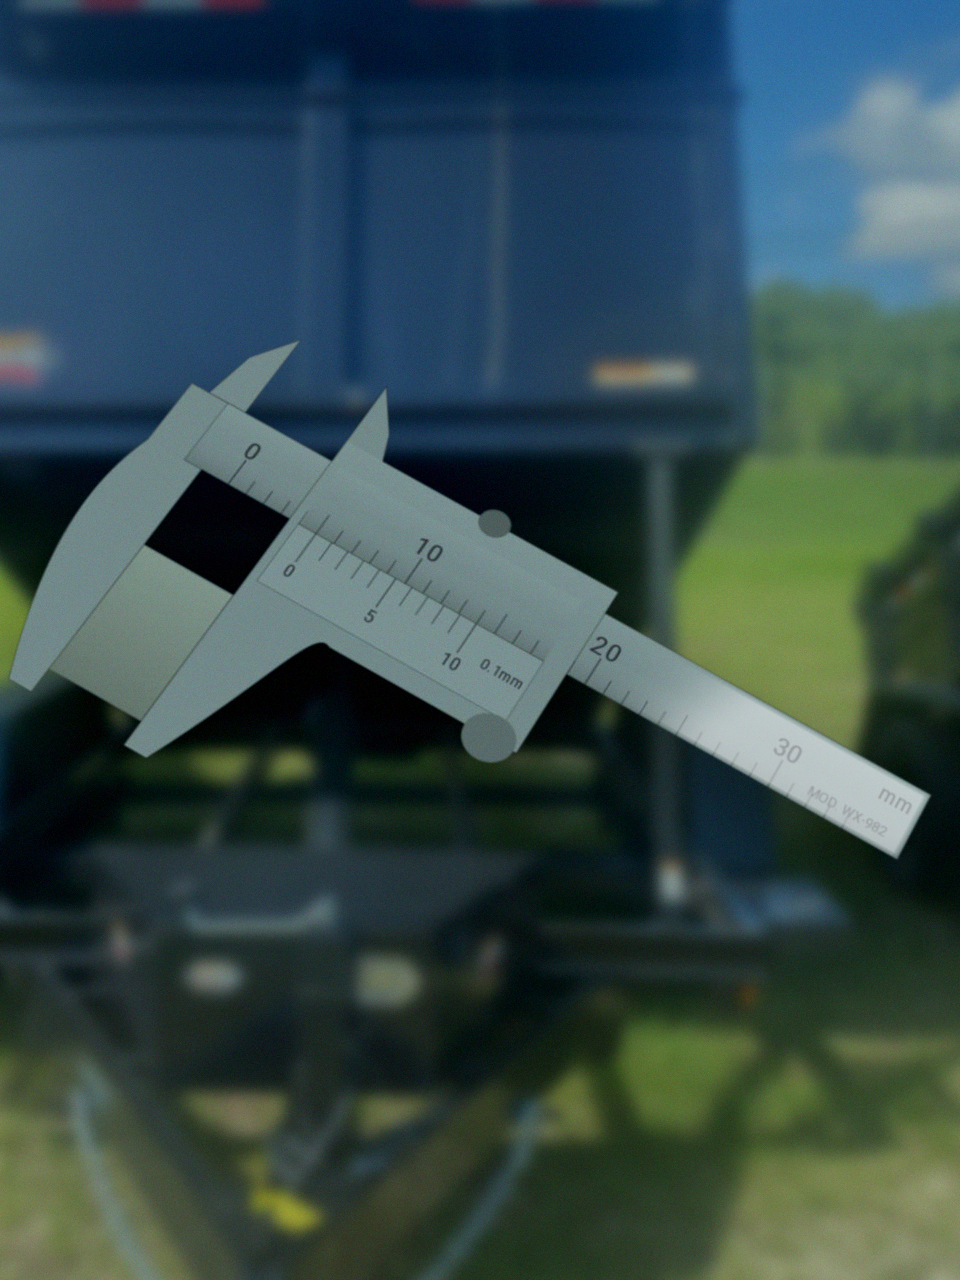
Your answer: **5.0** mm
